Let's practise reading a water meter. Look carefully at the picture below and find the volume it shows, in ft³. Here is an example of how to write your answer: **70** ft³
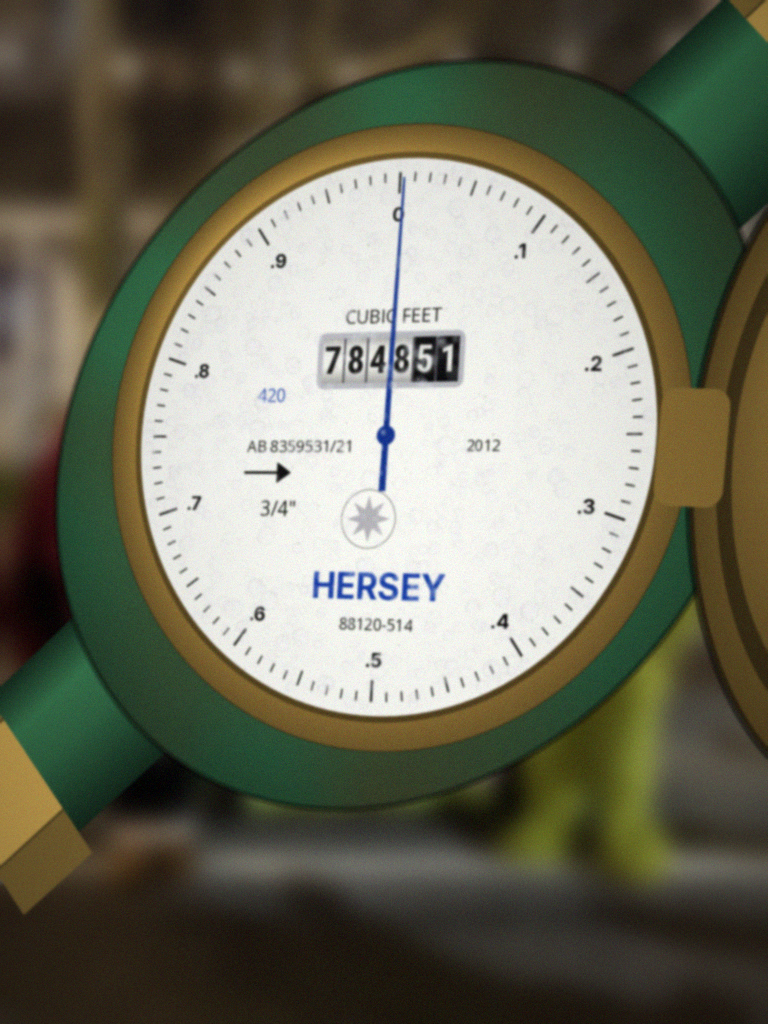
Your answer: **784851.00** ft³
